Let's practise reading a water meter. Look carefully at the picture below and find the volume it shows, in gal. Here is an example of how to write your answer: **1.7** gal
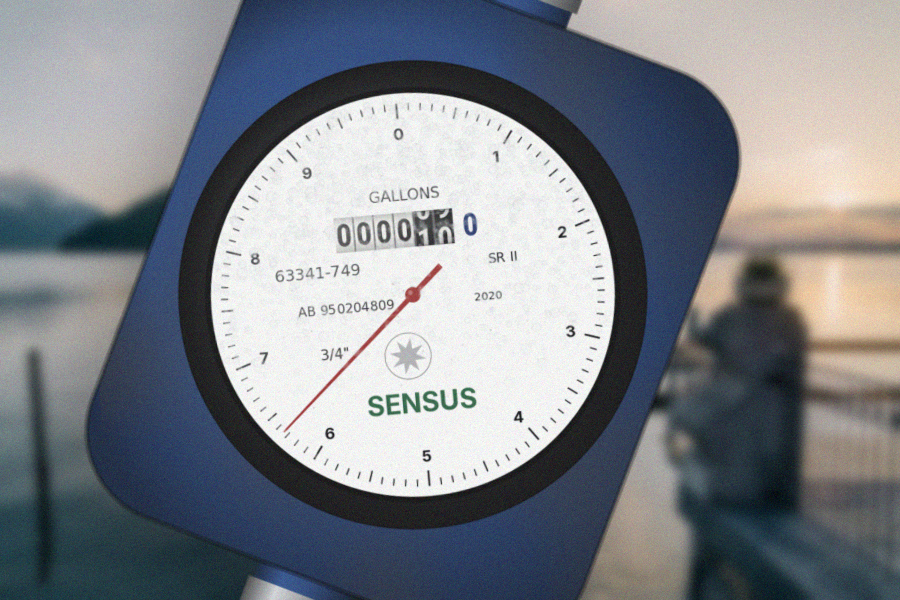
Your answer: **96.3** gal
